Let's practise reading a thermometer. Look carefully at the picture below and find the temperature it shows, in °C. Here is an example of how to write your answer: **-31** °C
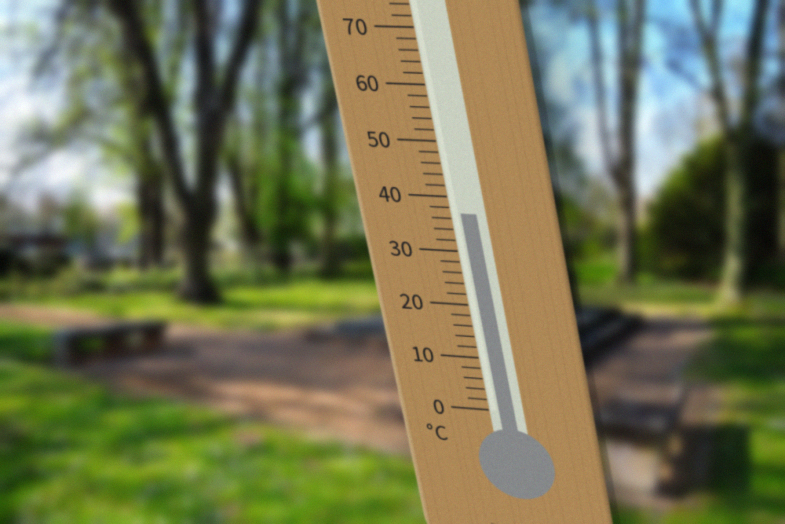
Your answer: **37** °C
